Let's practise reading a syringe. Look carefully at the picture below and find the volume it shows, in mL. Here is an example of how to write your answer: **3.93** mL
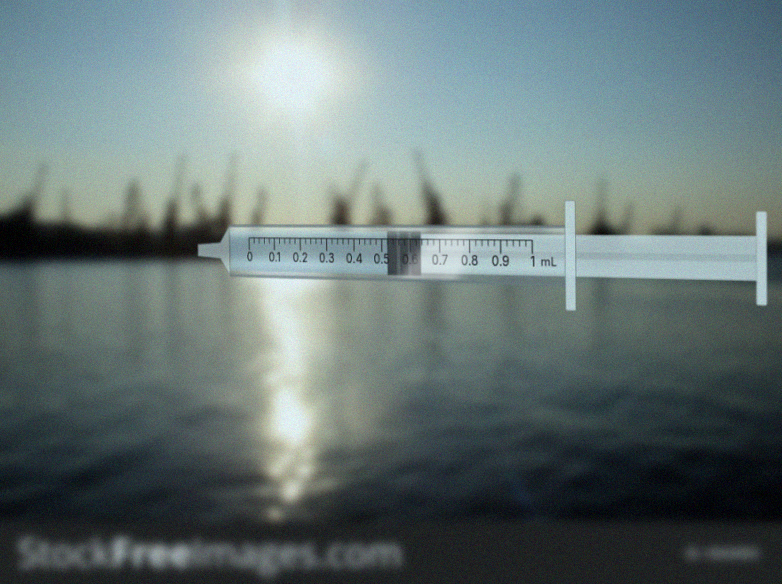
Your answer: **0.52** mL
